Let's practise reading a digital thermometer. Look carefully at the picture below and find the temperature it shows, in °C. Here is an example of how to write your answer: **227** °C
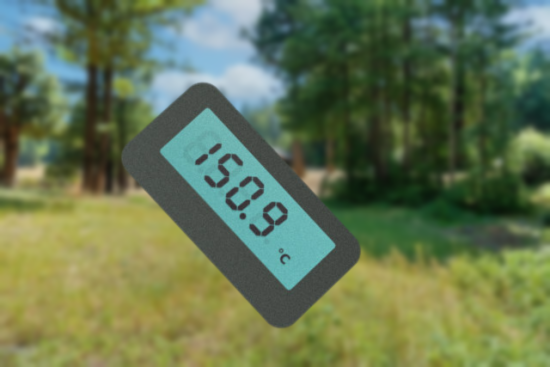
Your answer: **150.9** °C
